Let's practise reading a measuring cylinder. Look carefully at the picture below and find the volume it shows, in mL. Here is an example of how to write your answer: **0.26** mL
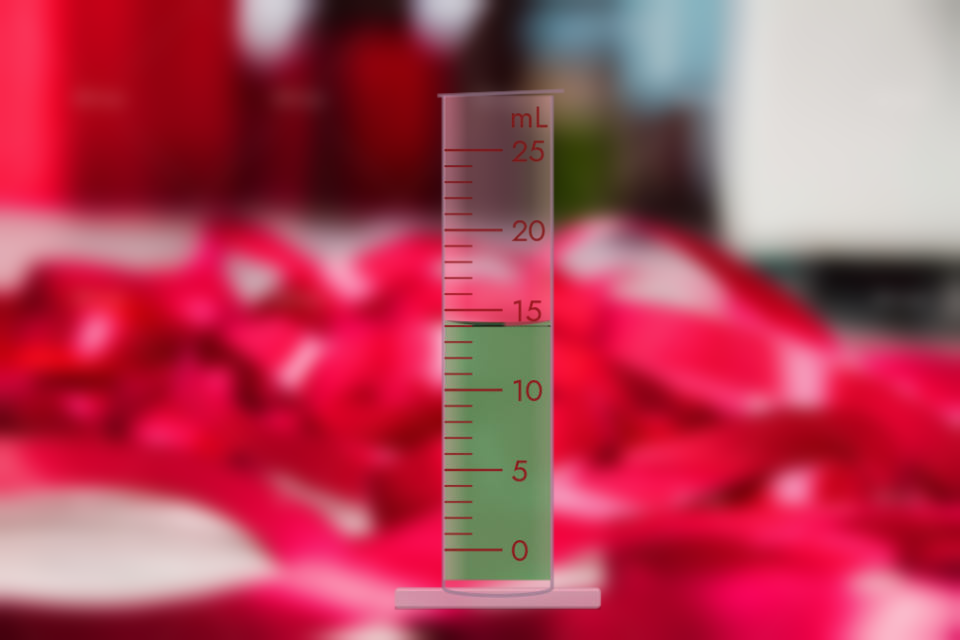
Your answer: **14** mL
